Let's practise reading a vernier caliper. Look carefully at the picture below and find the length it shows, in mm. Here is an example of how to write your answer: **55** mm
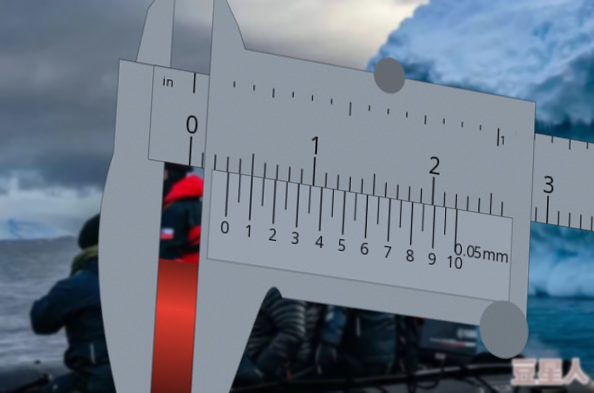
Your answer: **3.1** mm
